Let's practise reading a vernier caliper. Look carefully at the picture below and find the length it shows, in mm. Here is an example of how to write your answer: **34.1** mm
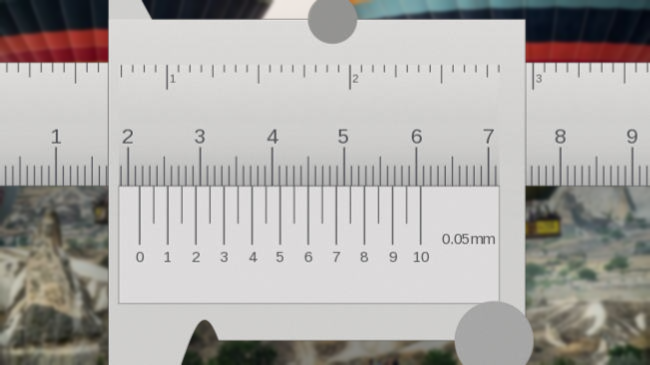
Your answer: **21.6** mm
